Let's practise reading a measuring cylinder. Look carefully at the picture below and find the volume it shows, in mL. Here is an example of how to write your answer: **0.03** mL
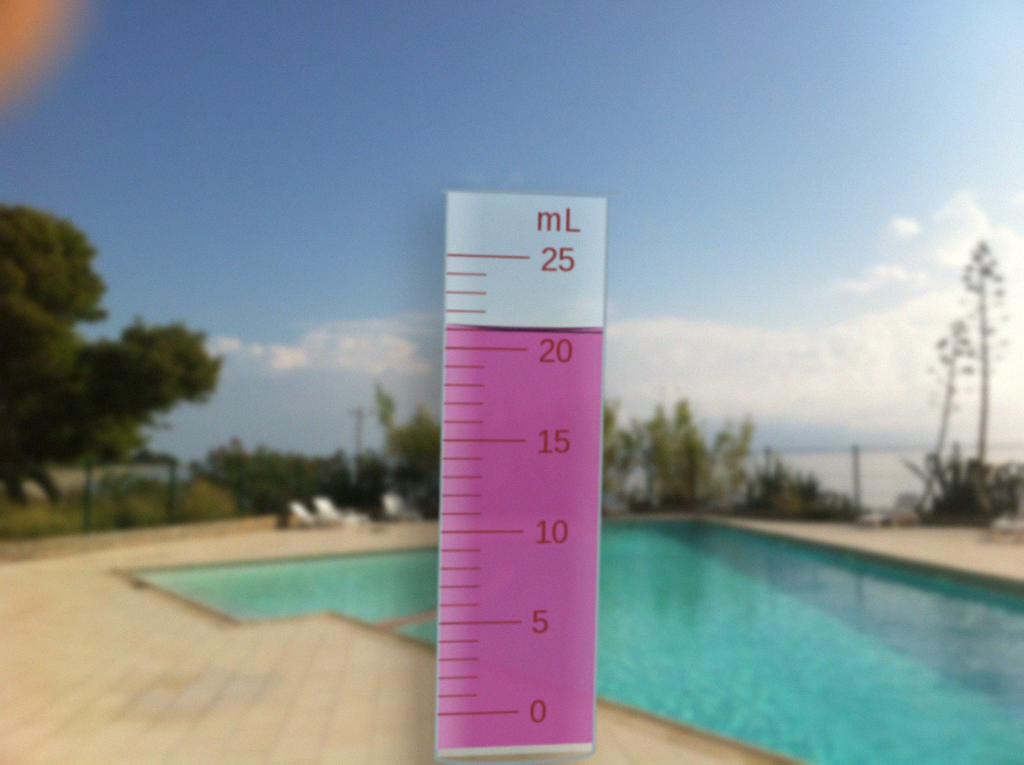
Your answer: **21** mL
